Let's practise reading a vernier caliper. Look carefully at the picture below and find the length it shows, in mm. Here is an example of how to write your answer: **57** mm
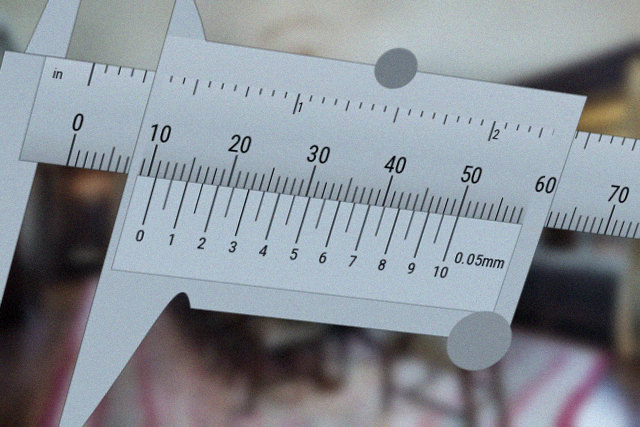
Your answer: **11.0** mm
